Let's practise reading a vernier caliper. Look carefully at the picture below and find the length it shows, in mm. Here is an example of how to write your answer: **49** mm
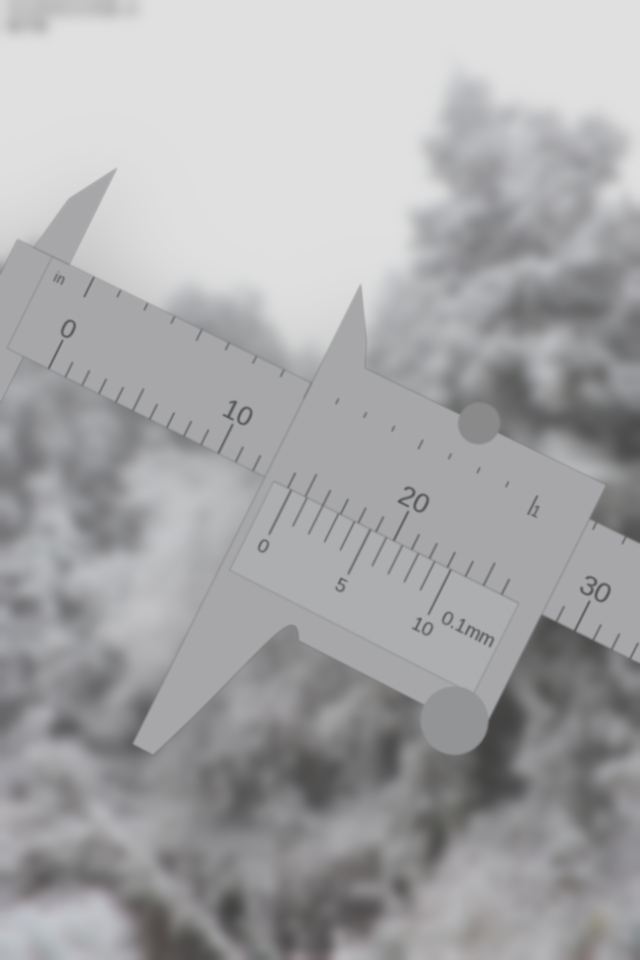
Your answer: **14.2** mm
